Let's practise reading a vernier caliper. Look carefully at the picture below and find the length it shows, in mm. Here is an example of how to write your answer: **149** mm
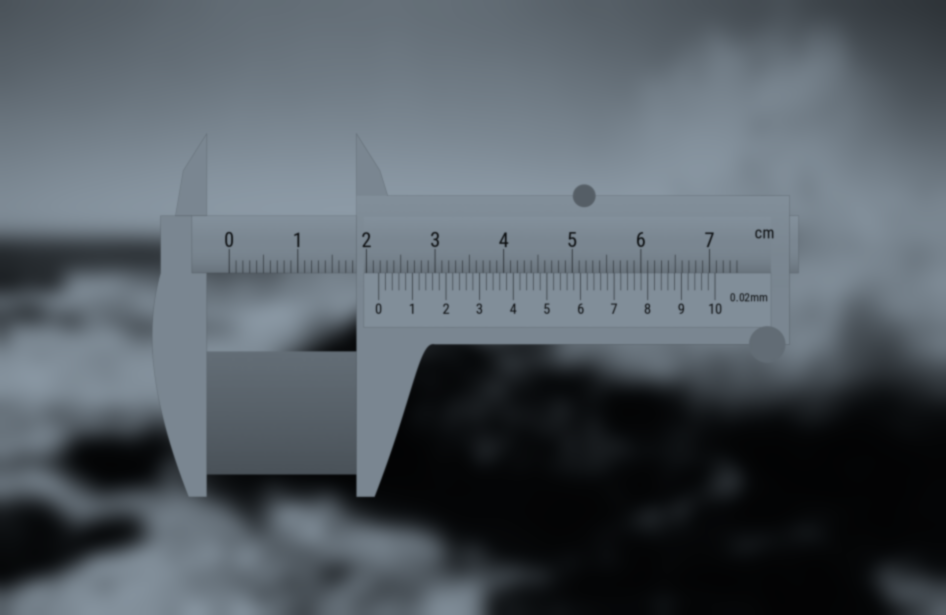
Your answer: **21.8** mm
